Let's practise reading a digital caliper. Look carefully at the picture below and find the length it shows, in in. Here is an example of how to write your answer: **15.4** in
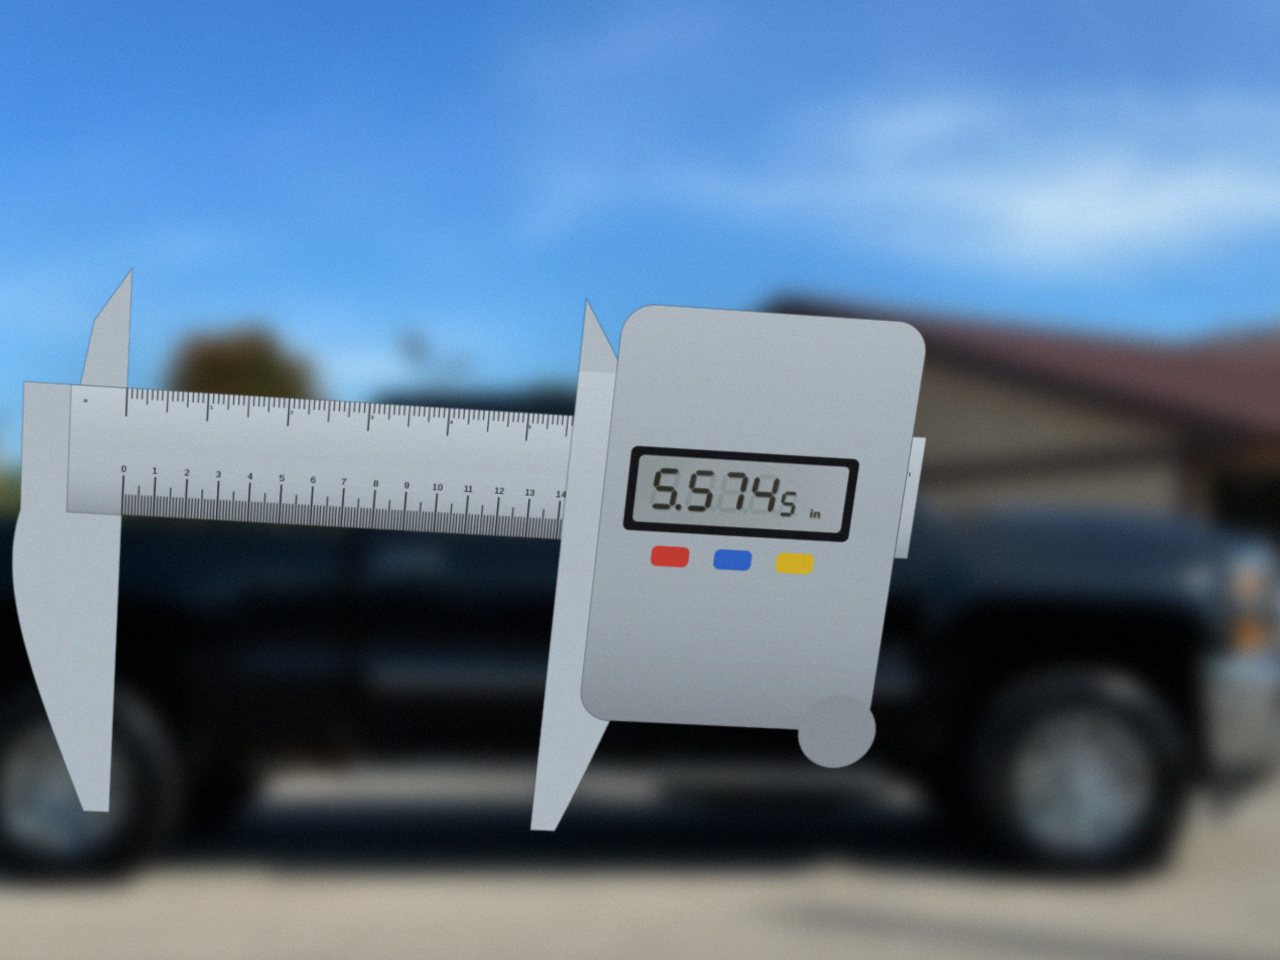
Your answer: **5.5745** in
